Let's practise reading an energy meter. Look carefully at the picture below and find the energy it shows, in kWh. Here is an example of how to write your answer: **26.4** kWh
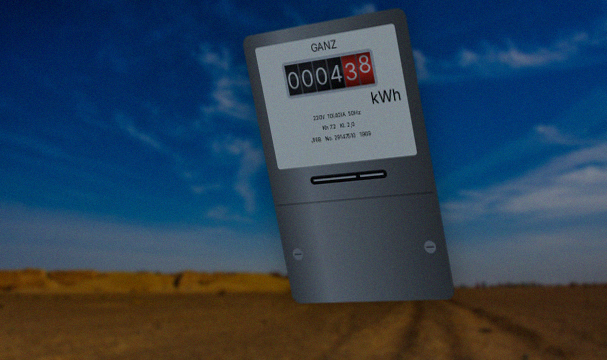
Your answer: **4.38** kWh
